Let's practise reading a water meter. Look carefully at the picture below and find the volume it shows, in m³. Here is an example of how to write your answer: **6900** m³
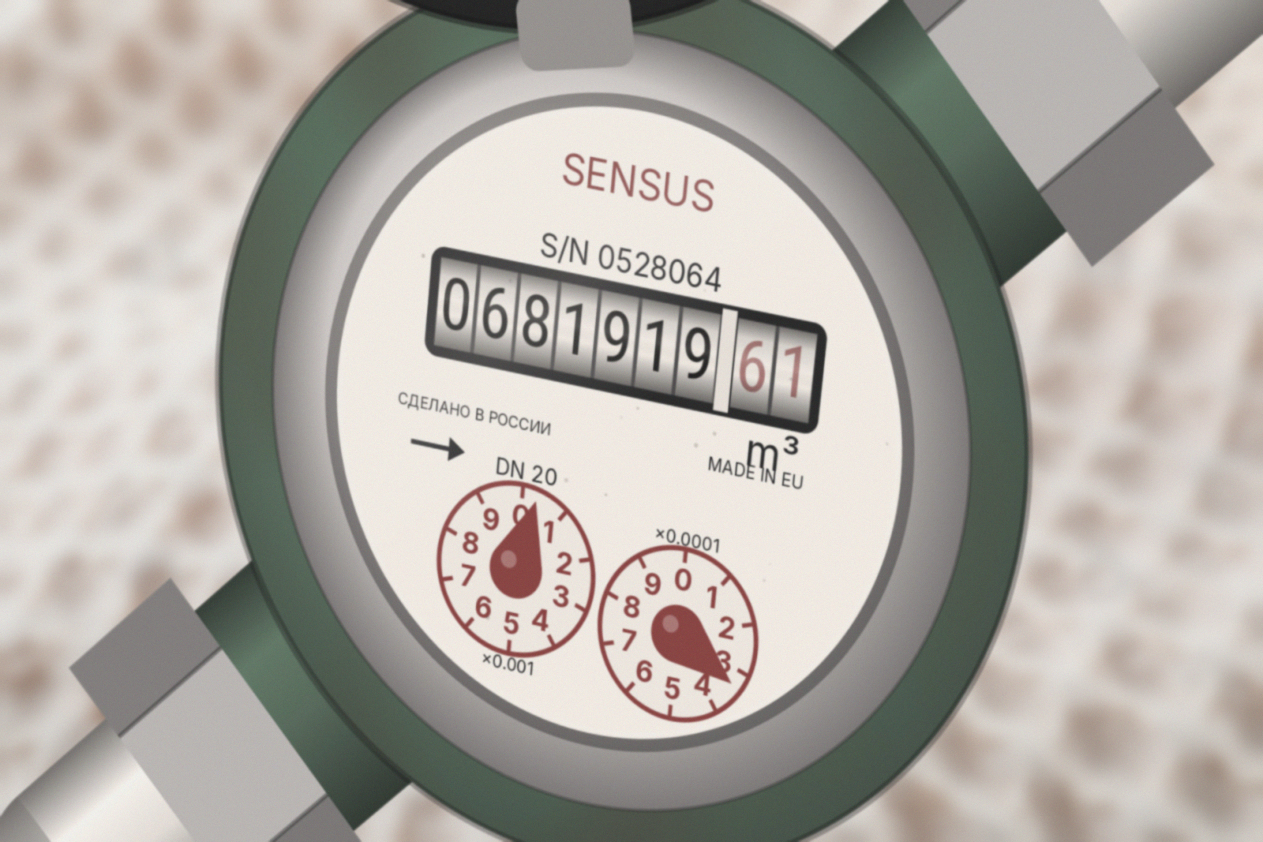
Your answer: **681919.6103** m³
